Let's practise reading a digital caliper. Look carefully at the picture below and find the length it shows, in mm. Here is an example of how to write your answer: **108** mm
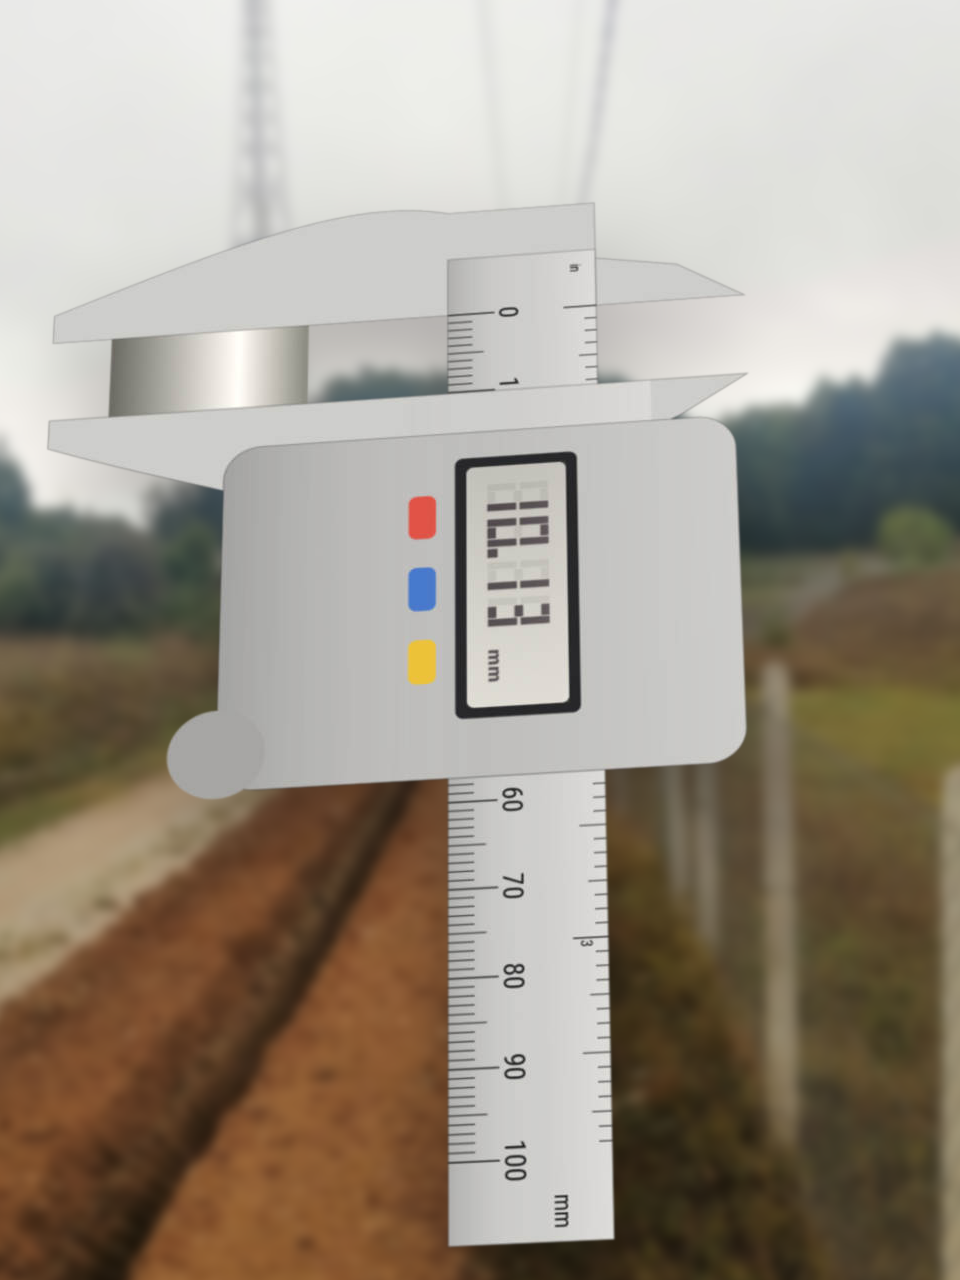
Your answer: **10.13** mm
